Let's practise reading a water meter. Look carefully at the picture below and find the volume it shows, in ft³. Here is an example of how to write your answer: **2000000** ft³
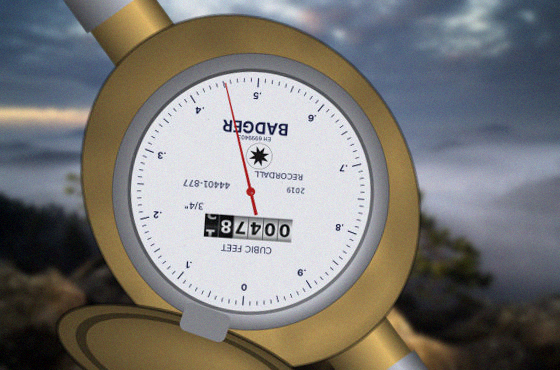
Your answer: **4781.45** ft³
